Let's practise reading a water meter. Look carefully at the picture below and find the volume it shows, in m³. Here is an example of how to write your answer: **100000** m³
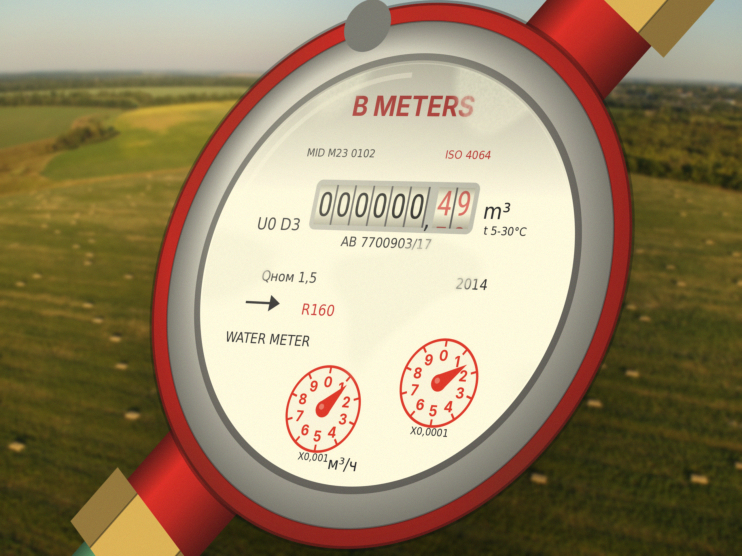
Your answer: **0.4911** m³
